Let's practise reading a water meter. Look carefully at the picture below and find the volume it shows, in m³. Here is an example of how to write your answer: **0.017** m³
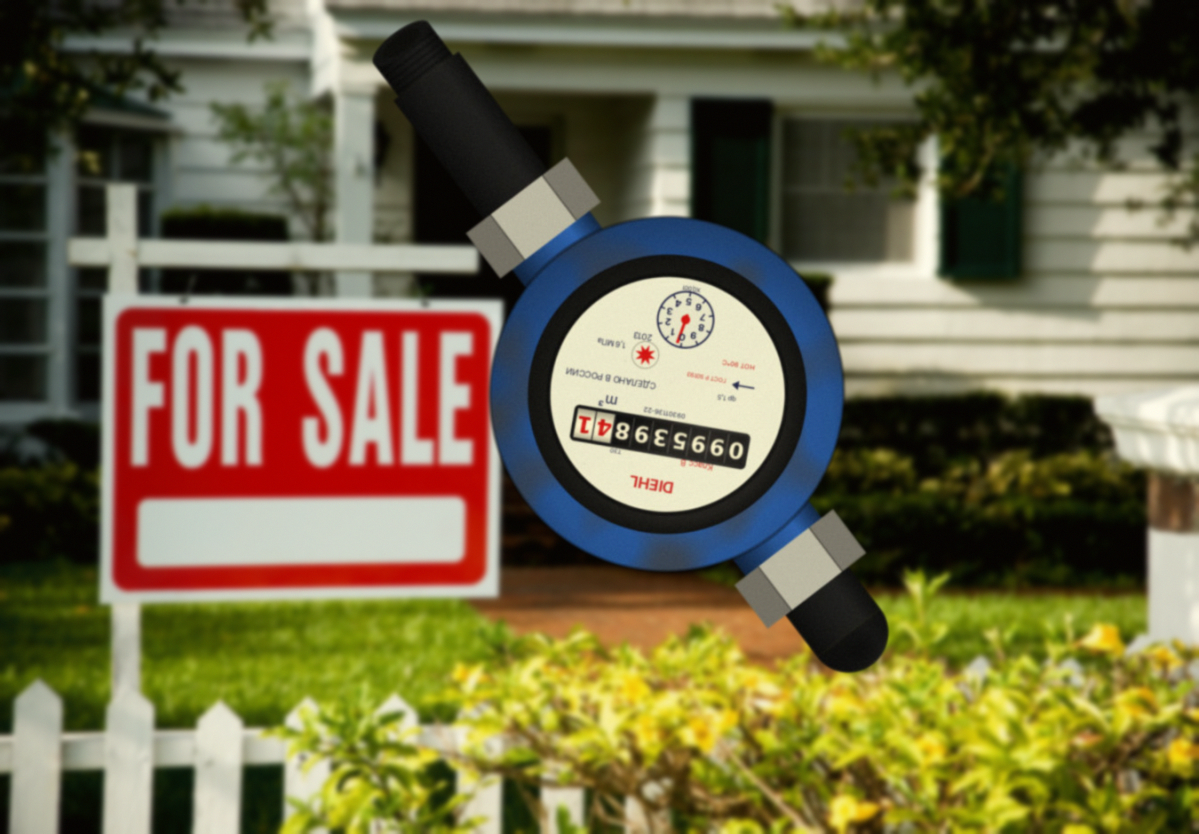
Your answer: **995398.410** m³
